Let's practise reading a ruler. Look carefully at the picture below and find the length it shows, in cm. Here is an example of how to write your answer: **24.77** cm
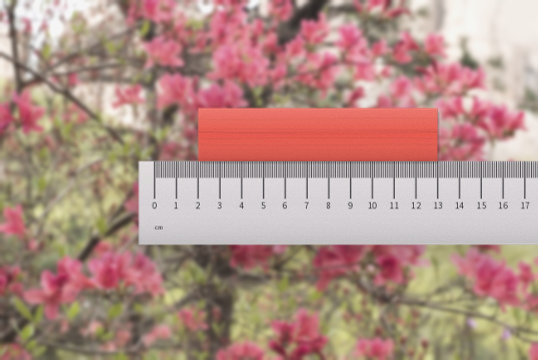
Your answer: **11** cm
